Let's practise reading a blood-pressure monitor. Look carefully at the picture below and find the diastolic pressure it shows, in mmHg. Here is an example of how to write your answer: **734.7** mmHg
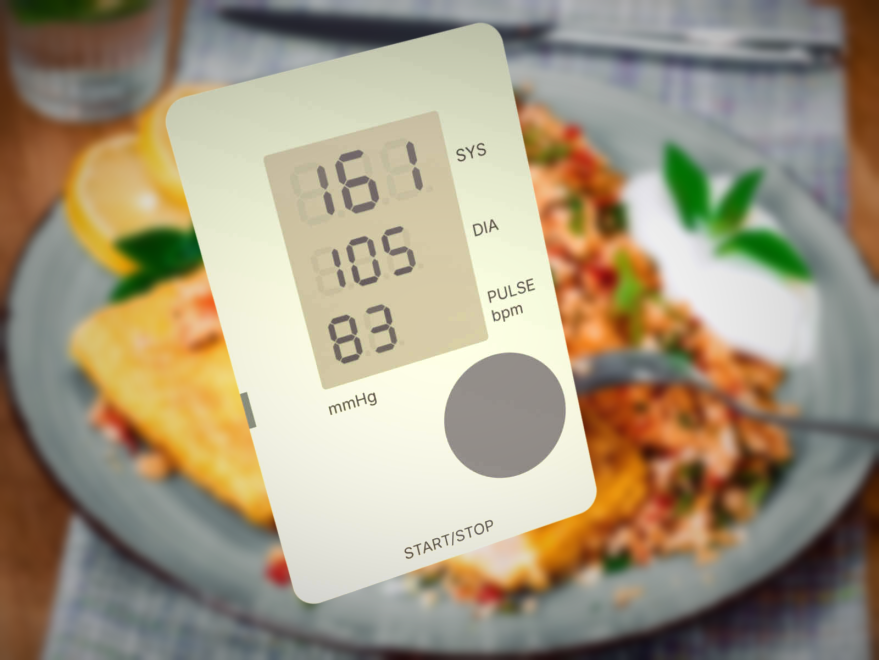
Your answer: **105** mmHg
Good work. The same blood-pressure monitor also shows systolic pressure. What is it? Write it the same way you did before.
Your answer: **161** mmHg
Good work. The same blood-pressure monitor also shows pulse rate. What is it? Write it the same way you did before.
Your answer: **83** bpm
